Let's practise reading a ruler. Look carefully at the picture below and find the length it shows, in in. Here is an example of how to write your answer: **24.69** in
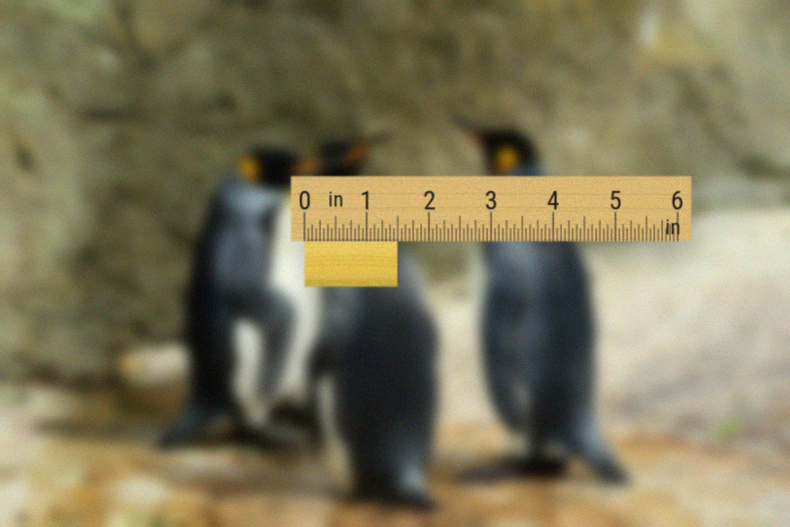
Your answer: **1.5** in
